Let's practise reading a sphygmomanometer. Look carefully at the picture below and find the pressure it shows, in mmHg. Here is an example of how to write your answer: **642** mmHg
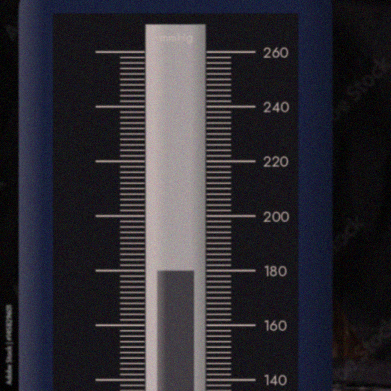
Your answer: **180** mmHg
